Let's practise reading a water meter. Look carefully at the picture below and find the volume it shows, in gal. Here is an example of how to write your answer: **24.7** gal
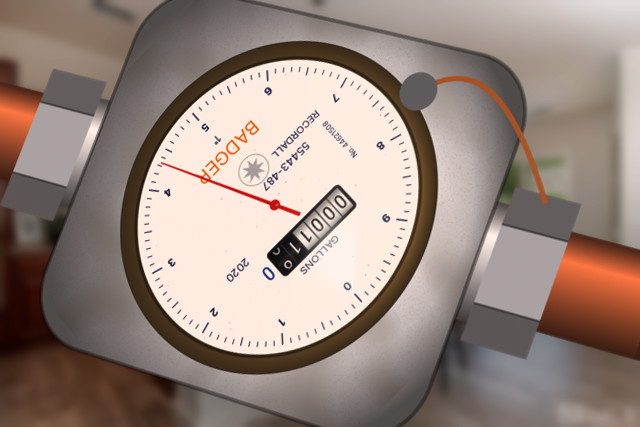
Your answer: **1184.3** gal
